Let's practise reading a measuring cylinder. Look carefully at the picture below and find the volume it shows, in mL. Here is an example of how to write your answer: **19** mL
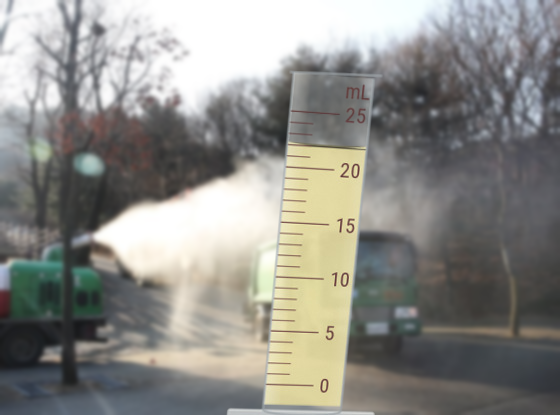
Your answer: **22** mL
